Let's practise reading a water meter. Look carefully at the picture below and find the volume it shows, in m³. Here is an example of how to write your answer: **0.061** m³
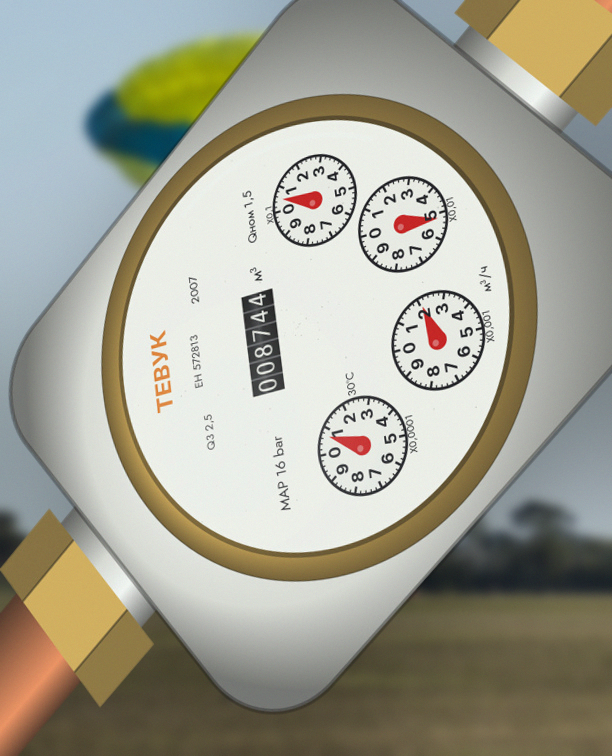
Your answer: **8744.0520** m³
